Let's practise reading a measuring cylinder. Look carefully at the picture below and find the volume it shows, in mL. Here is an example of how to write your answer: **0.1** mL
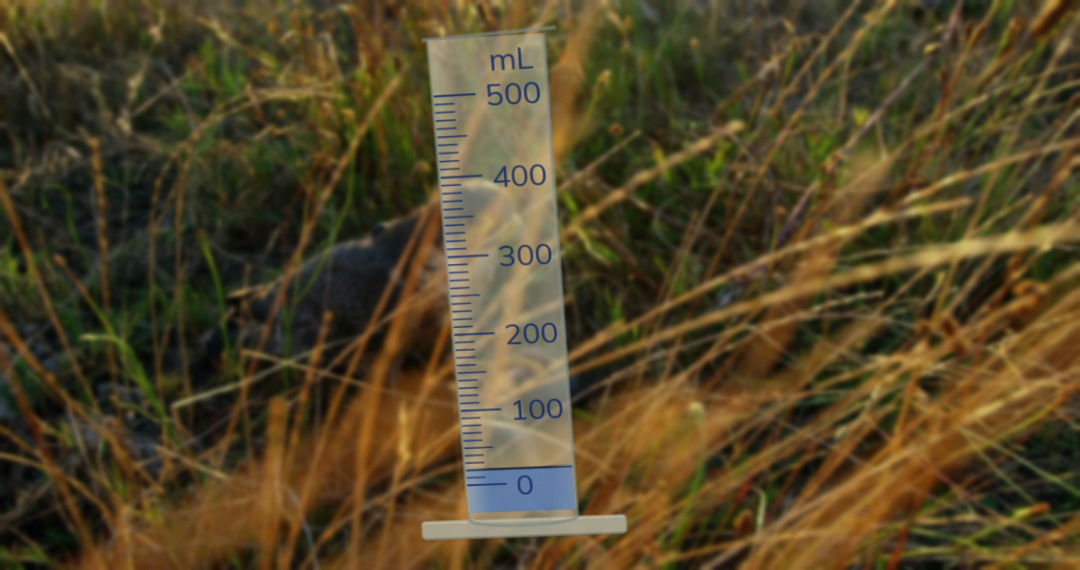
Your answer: **20** mL
